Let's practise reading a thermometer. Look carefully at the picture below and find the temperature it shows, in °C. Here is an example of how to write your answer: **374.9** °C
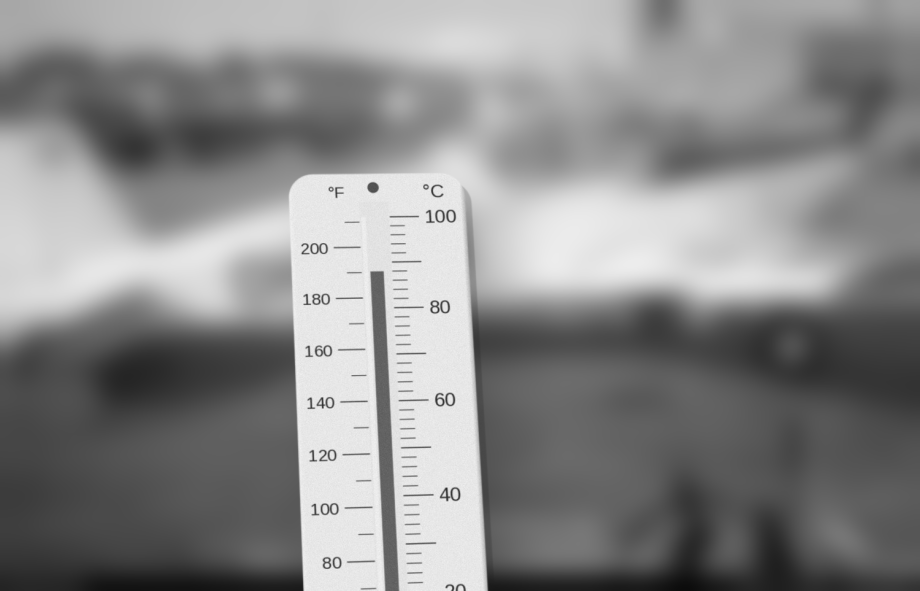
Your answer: **88** °C
